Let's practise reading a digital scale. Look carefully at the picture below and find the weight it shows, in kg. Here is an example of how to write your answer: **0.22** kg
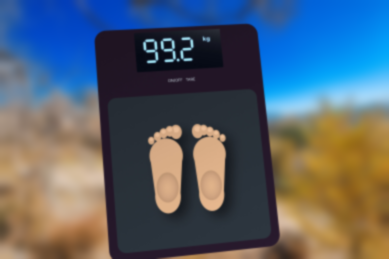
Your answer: **99.2** kg
